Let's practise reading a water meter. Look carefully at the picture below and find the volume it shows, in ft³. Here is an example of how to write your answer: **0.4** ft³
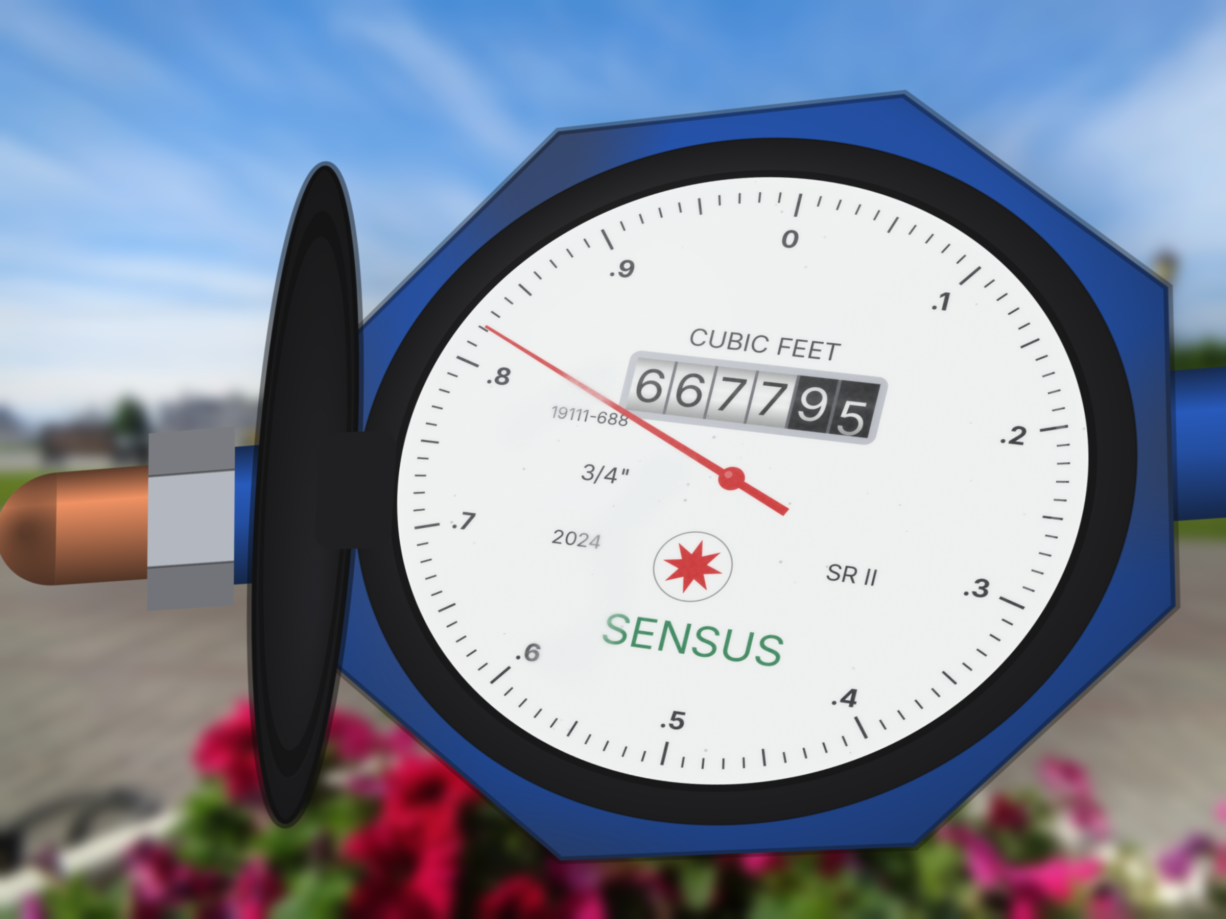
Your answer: **667794.82** ft³
